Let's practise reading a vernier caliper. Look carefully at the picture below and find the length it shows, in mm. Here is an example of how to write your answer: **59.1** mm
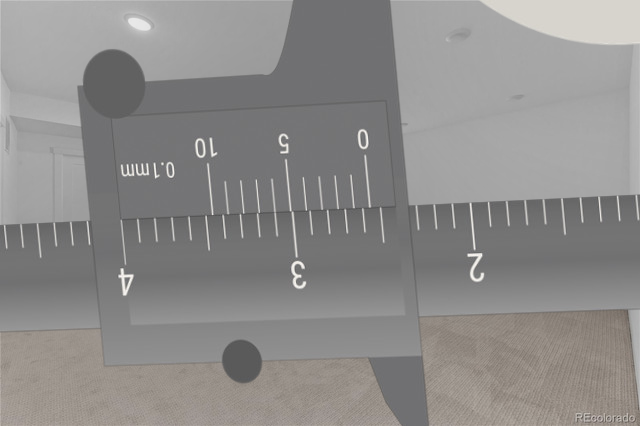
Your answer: **25.6** mm
